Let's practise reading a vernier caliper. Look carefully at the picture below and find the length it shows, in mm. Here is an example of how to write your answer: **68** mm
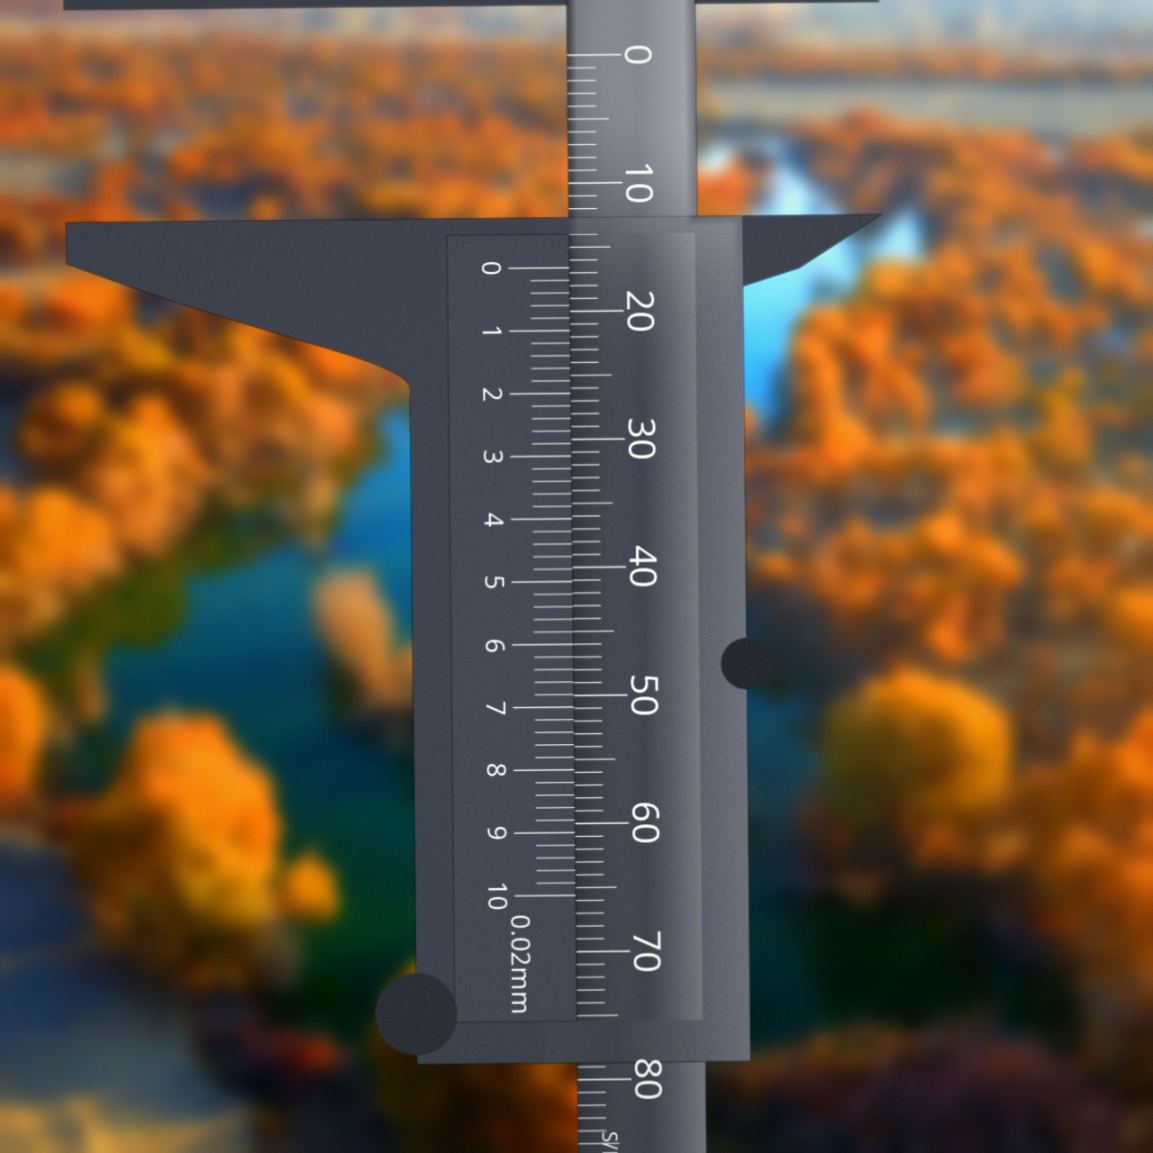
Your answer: **16.6** mm
